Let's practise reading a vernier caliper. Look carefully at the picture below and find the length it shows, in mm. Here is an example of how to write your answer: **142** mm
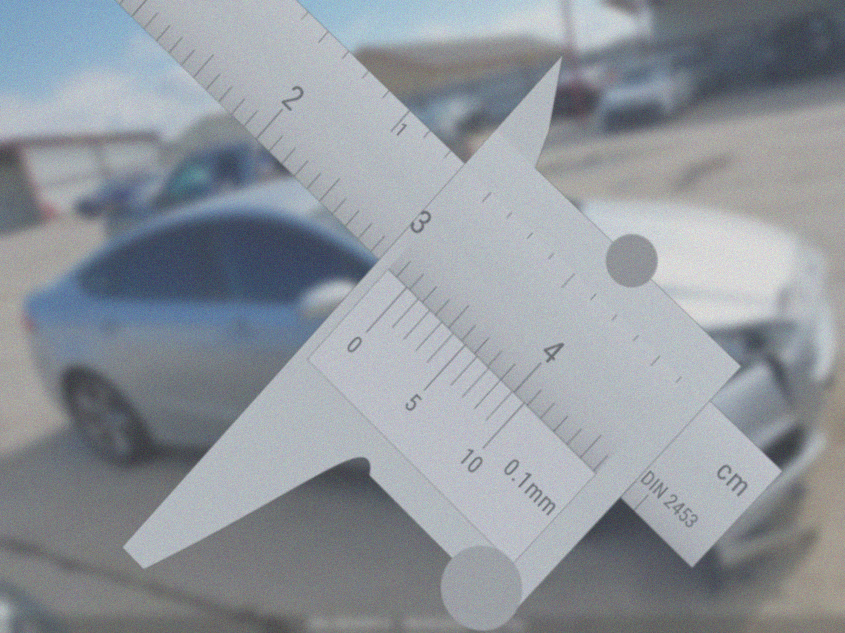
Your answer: **31.8** mm
